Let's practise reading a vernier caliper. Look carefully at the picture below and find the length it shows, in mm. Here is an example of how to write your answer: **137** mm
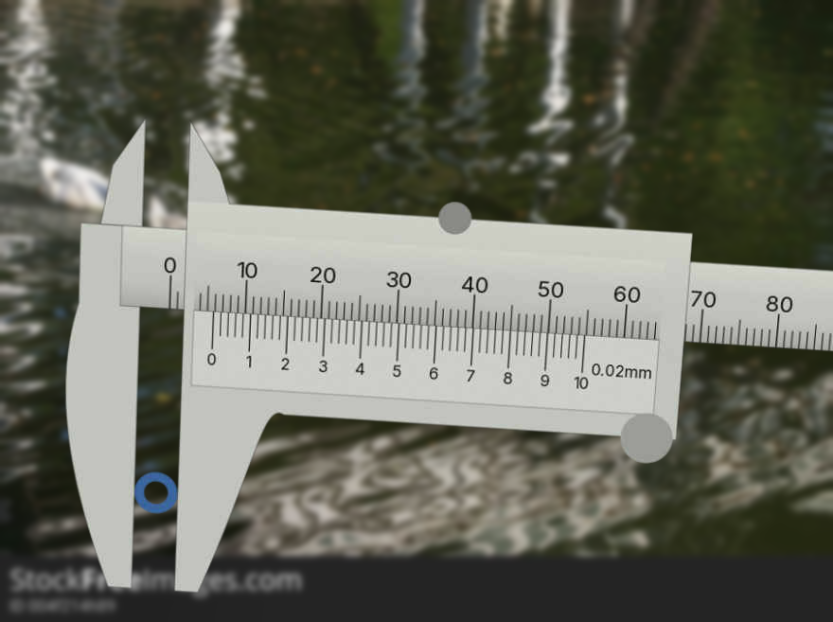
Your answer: **5.8** mm
